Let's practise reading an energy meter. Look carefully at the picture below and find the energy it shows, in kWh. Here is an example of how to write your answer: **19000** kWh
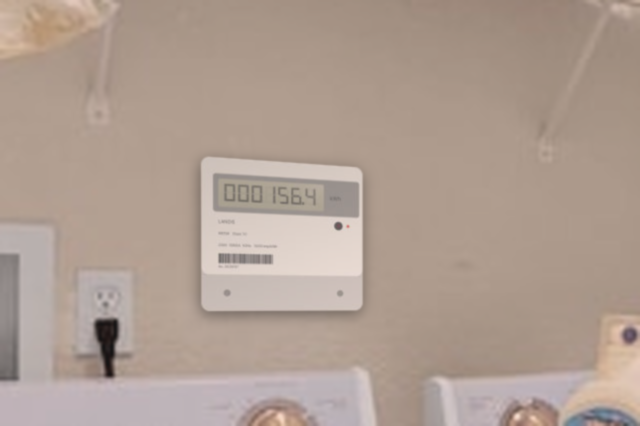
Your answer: **156.4** kWh
